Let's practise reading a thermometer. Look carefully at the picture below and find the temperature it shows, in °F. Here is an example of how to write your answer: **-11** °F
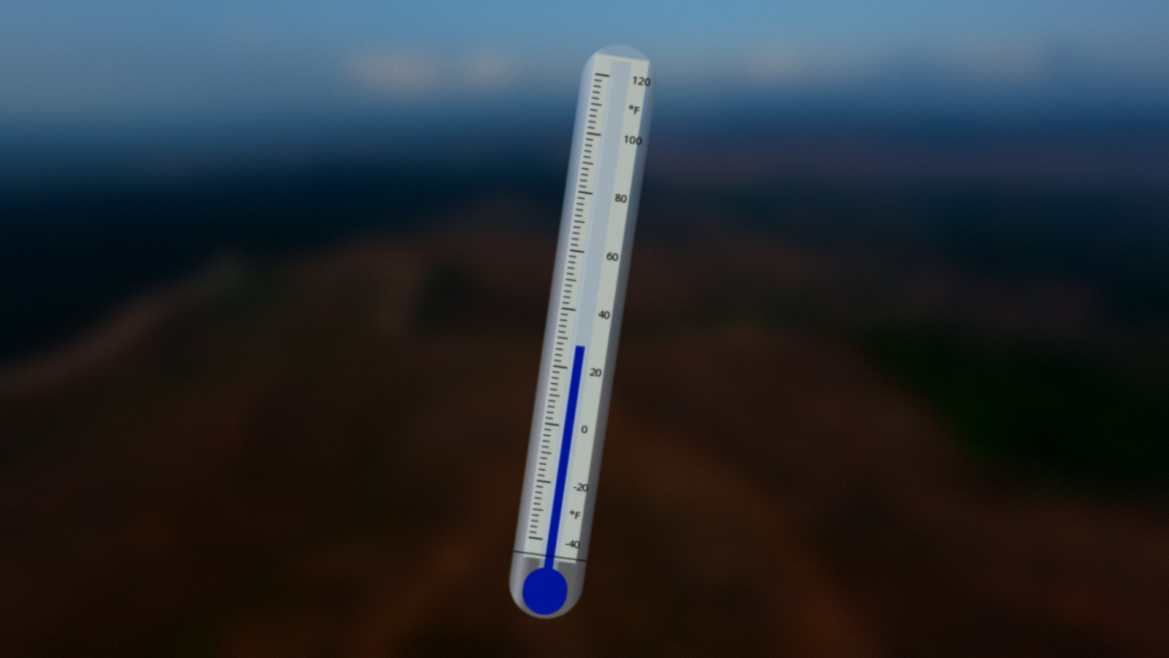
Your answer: **28** °F
